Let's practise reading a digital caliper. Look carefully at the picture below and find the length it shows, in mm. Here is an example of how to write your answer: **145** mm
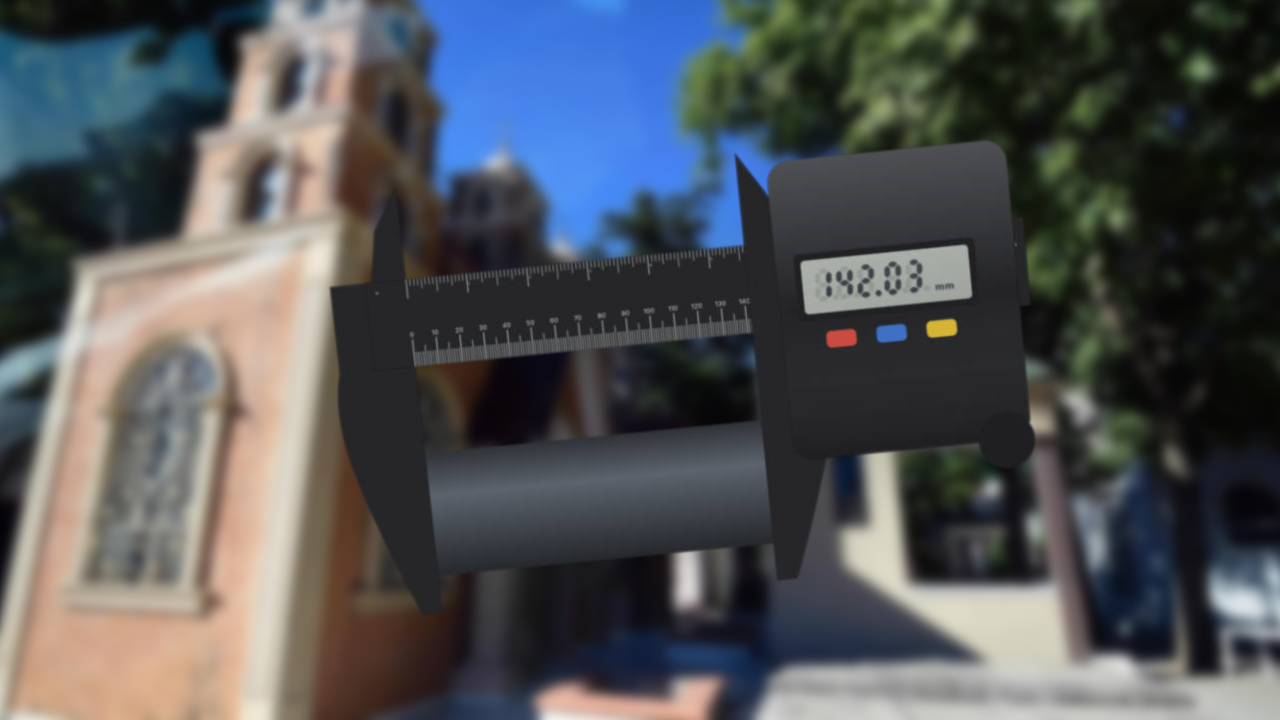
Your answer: **142.03** mm
